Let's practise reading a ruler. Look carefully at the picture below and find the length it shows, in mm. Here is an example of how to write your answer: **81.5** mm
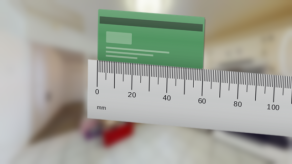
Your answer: **60** mm
